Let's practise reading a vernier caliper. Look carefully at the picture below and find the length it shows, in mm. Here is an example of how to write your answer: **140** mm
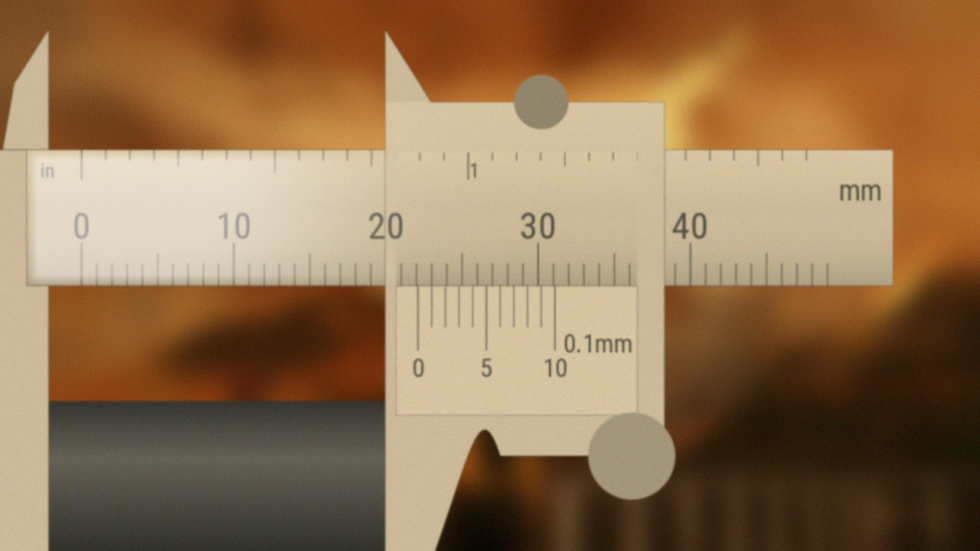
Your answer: **22.1** mm
